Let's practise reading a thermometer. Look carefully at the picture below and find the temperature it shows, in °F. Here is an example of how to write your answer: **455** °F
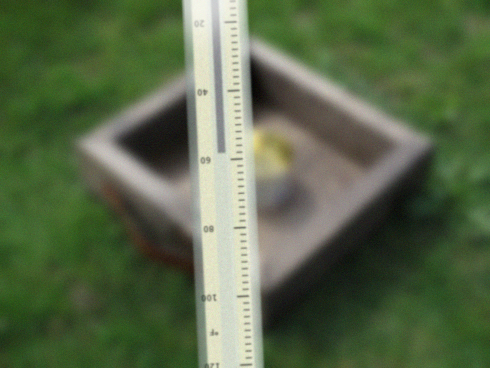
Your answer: **58** °F
